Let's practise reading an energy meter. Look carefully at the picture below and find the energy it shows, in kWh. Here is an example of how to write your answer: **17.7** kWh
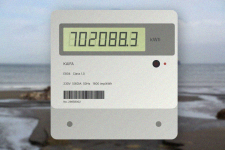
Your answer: **702088.3** kWh
